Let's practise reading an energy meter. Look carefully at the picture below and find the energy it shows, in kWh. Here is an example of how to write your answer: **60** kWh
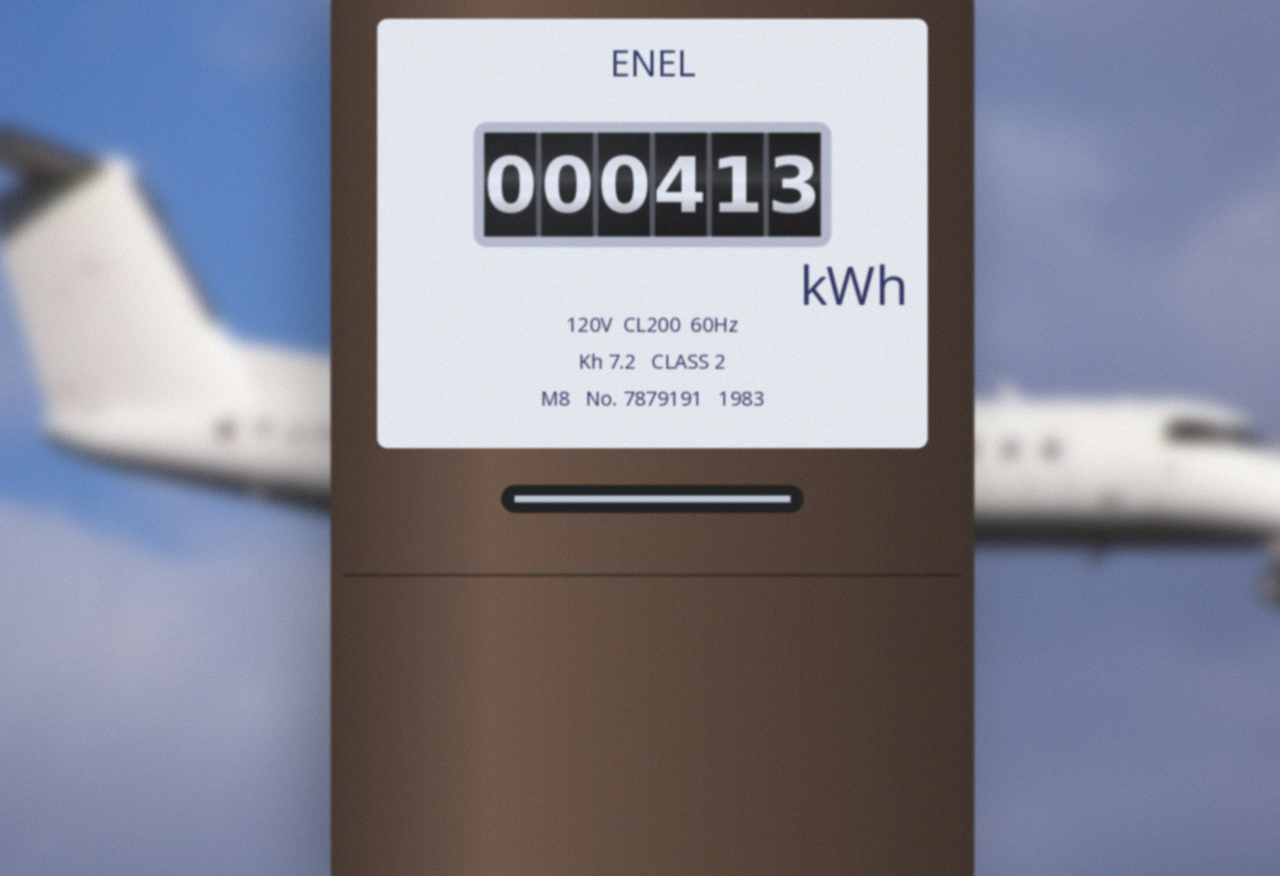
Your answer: **413** kWh
